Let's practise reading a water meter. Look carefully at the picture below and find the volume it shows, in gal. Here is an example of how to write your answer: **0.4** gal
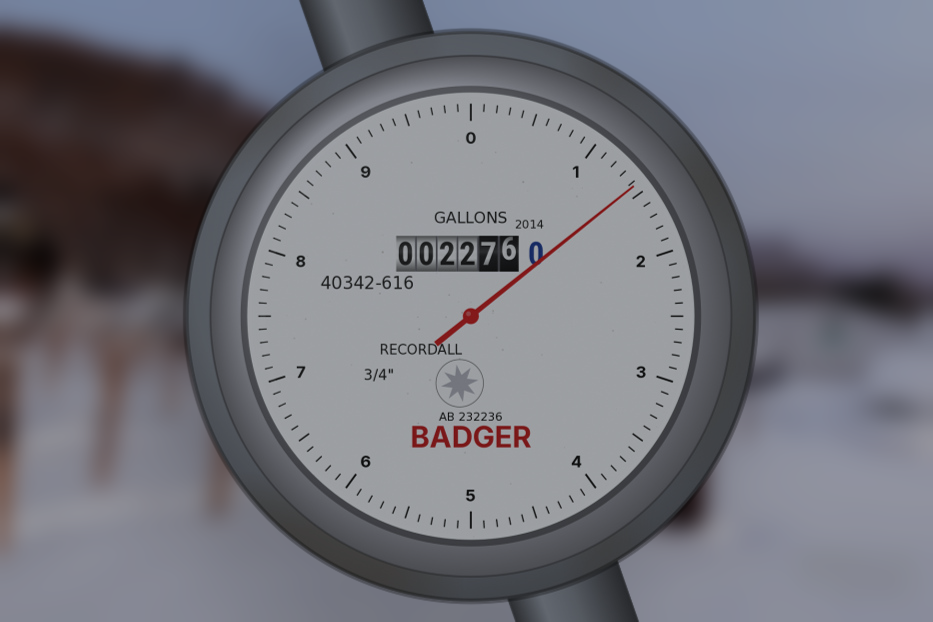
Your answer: **22761.4** gal
